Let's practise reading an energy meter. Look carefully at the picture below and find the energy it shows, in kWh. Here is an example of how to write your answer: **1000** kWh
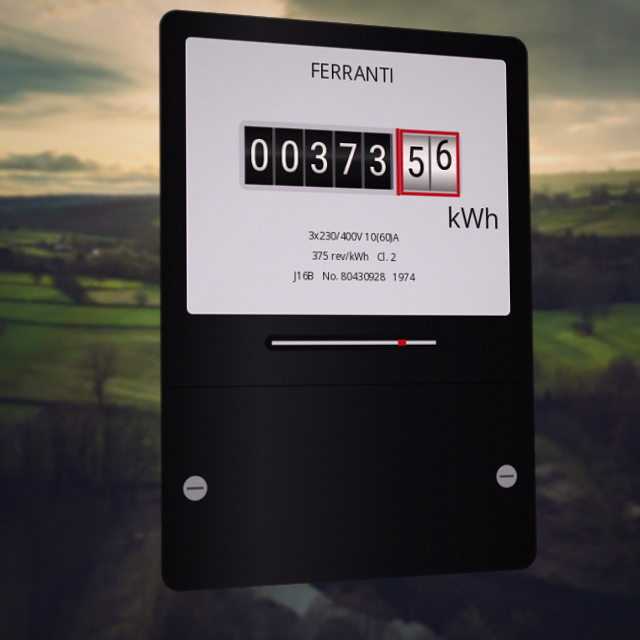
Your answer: **373.56** kWh
